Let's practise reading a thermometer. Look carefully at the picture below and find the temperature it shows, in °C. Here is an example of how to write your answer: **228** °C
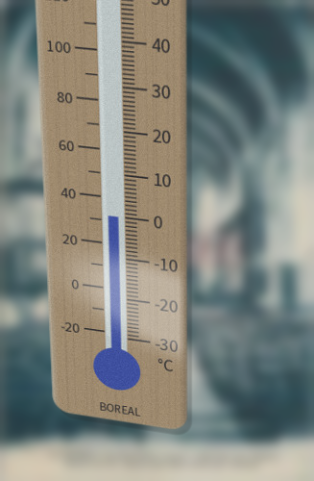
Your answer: **0** °C
